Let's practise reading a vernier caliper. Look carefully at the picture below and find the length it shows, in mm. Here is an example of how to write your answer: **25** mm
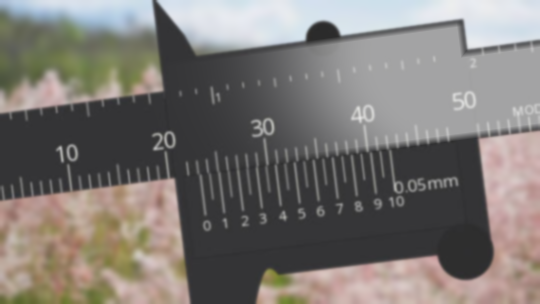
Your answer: **23.2** mm
